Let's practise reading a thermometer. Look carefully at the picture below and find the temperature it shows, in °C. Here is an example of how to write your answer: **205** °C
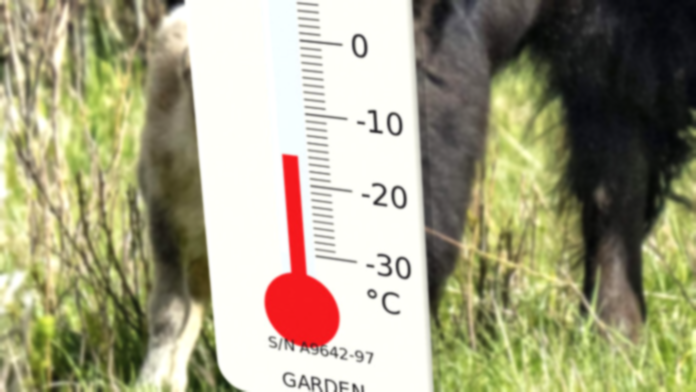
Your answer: **-16** °C
